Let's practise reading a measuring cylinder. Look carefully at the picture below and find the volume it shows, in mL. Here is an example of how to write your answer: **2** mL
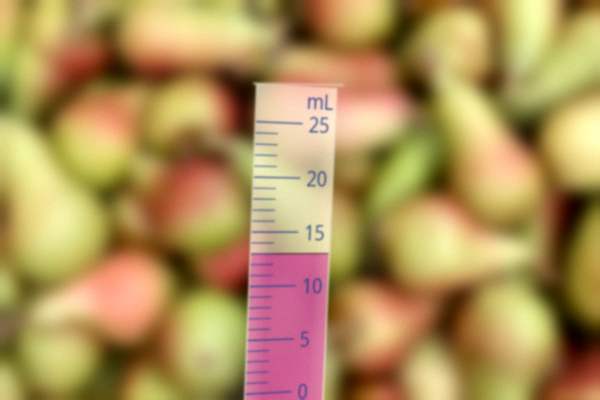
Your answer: **13** mL
